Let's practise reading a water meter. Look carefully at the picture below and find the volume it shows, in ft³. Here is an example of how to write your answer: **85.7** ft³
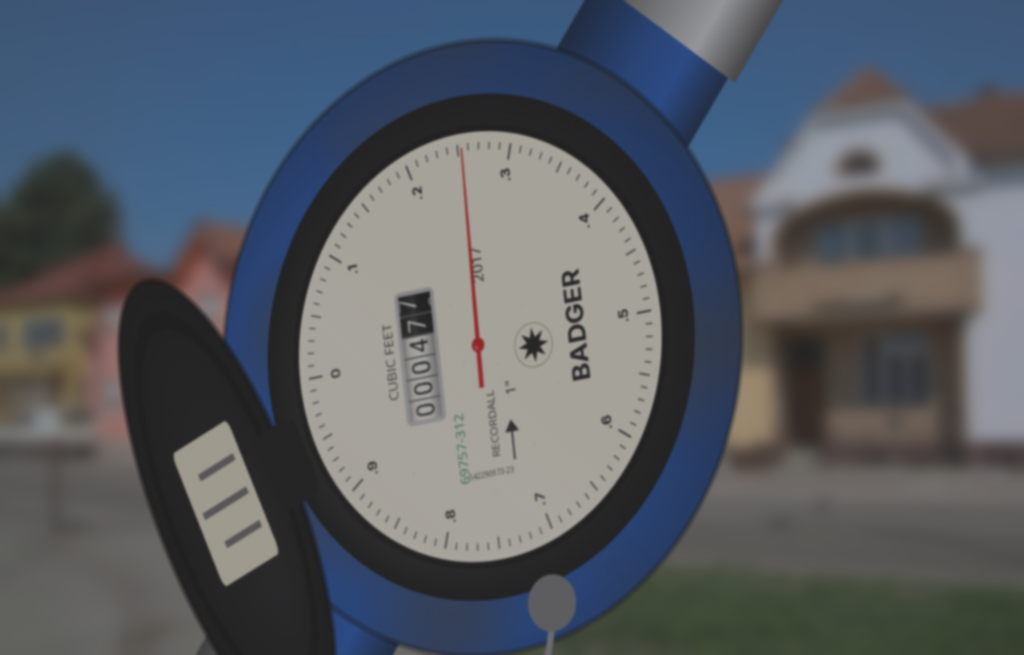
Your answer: **477.25** ft³
